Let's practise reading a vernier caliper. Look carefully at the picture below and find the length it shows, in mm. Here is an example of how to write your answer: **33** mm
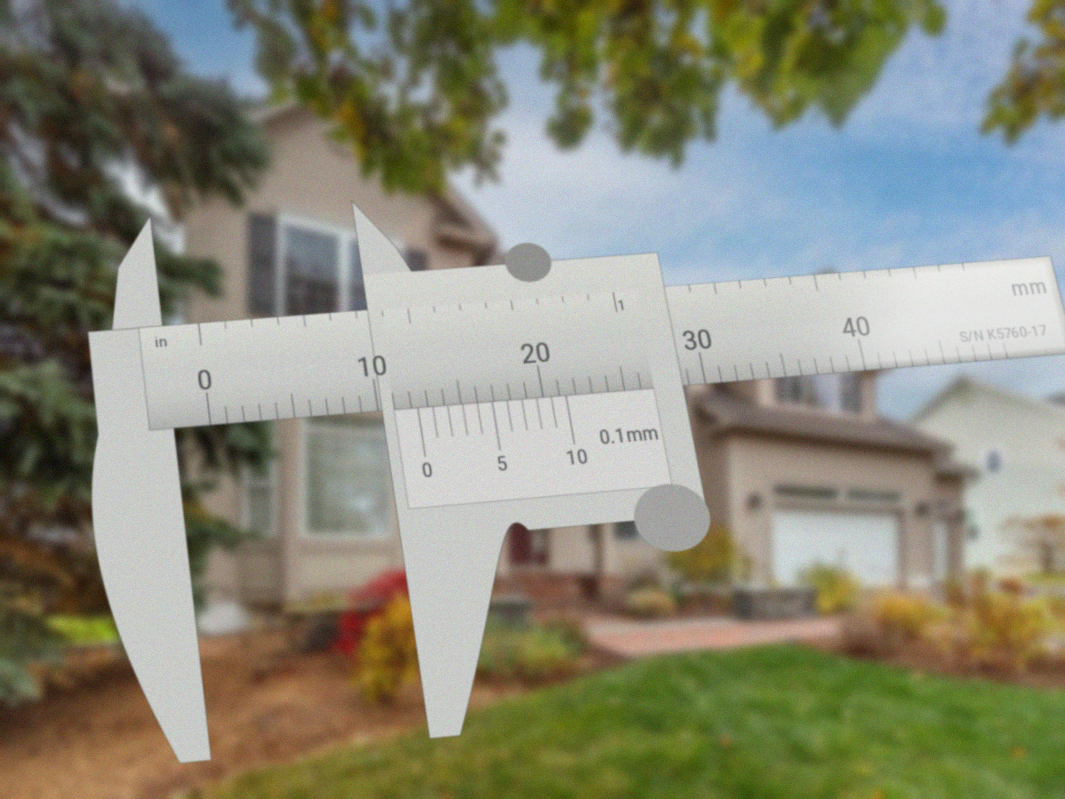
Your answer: **12.4** mm
